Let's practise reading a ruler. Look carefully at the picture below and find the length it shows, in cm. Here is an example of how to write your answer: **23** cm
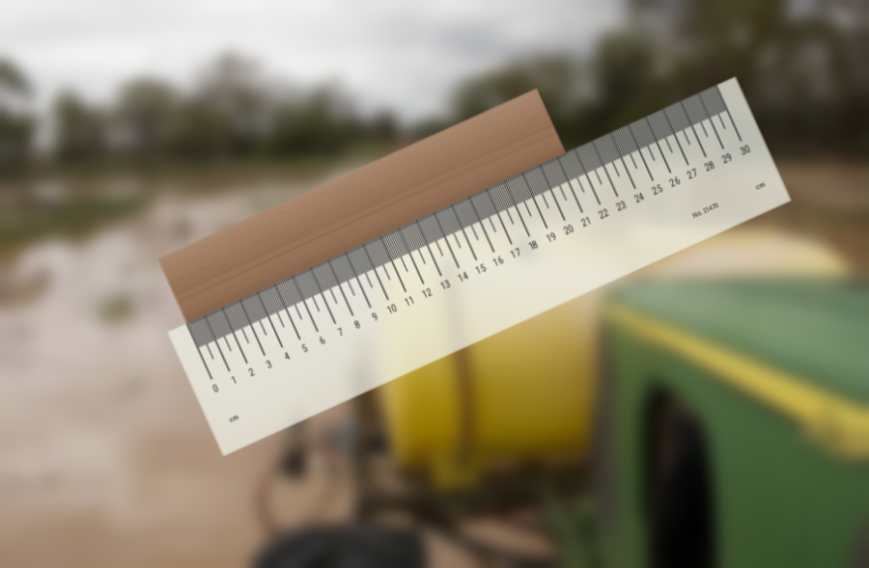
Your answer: **21.5** cm
